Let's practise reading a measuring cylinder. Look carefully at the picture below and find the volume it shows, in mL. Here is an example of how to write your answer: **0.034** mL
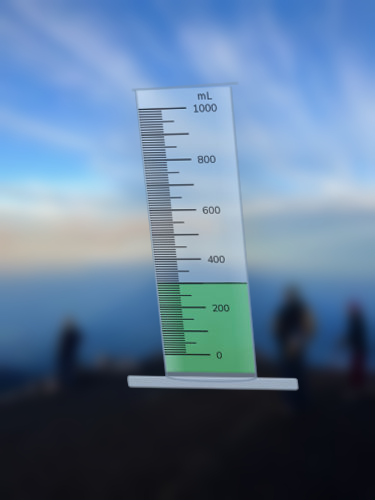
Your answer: **300** mL
